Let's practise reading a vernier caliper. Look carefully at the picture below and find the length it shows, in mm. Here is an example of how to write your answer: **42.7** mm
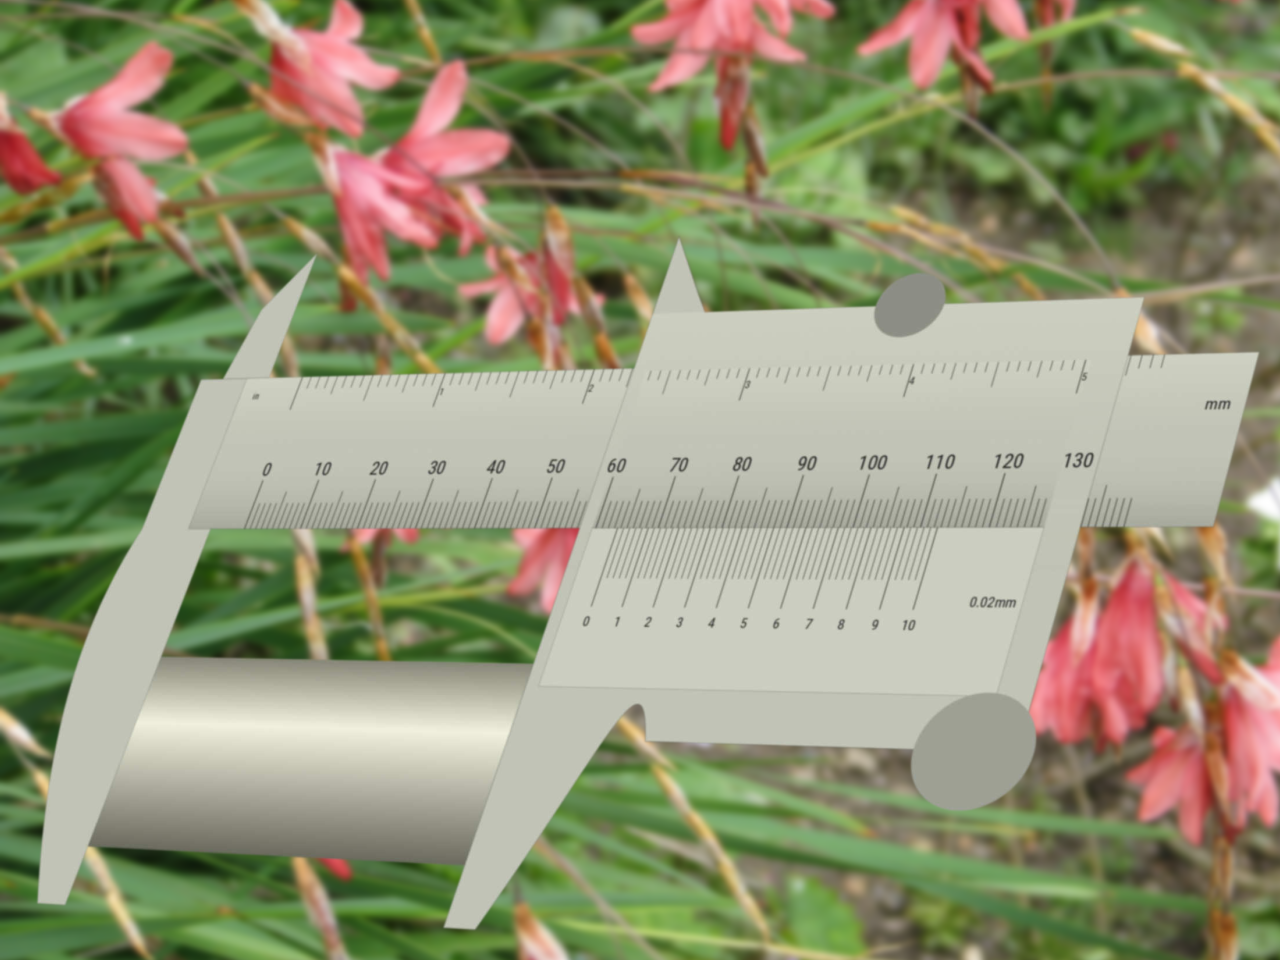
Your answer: **63.5** mm
